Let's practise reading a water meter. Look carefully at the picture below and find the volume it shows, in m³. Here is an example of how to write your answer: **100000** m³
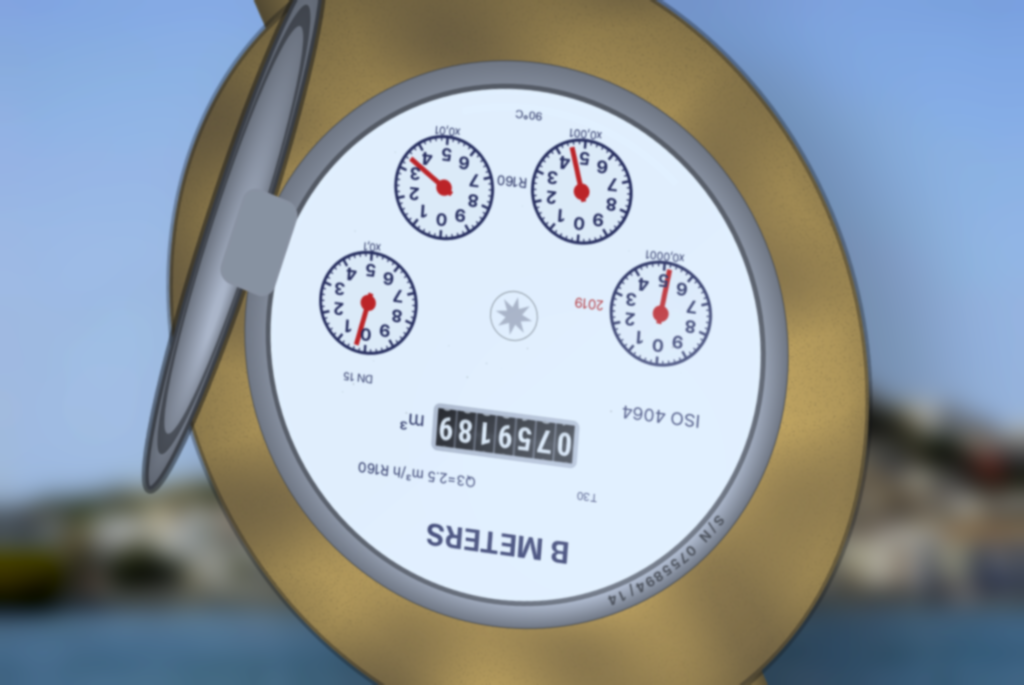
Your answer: **759189.0345** m³
